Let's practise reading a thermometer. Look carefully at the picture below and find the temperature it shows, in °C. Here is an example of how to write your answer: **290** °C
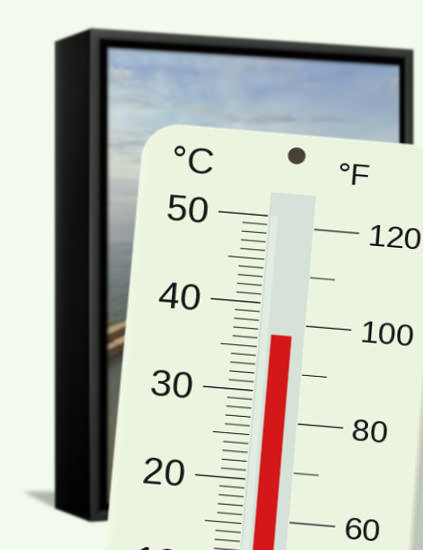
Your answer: **36.5** °C
